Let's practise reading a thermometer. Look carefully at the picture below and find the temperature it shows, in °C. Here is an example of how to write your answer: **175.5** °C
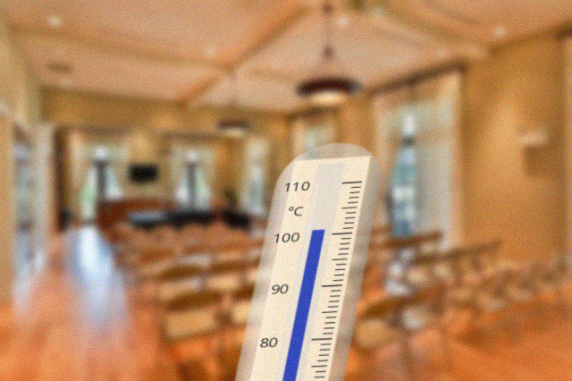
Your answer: **101** °C
